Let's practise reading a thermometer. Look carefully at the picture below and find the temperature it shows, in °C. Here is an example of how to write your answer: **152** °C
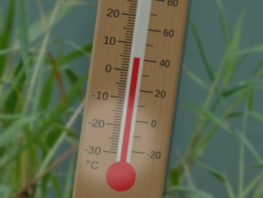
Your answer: **5** °C
